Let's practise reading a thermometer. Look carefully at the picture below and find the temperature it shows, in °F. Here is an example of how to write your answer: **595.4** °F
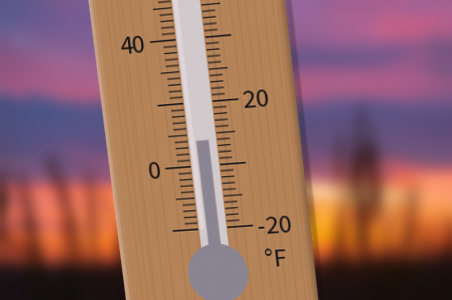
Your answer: **8** °F
